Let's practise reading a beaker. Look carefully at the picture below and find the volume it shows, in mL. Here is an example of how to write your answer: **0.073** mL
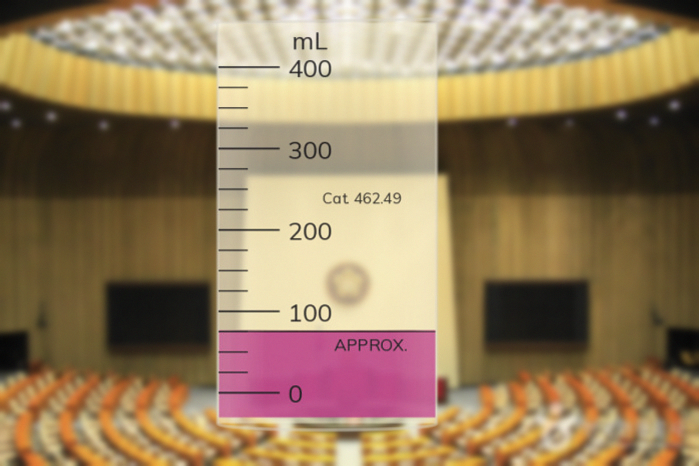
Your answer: **75** mL
